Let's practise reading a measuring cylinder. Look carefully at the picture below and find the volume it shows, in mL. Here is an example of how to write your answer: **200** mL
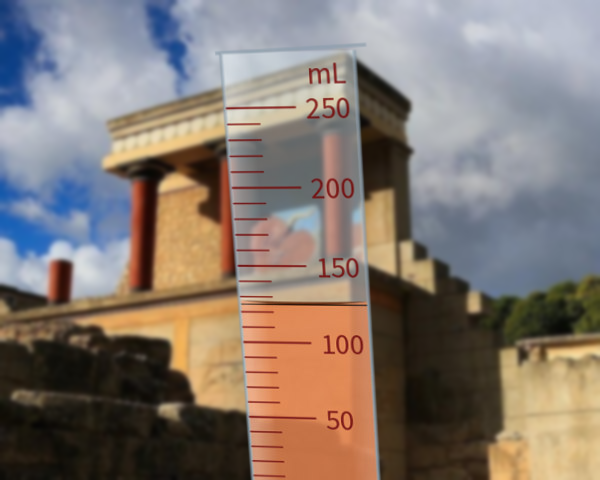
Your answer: **125** mL
